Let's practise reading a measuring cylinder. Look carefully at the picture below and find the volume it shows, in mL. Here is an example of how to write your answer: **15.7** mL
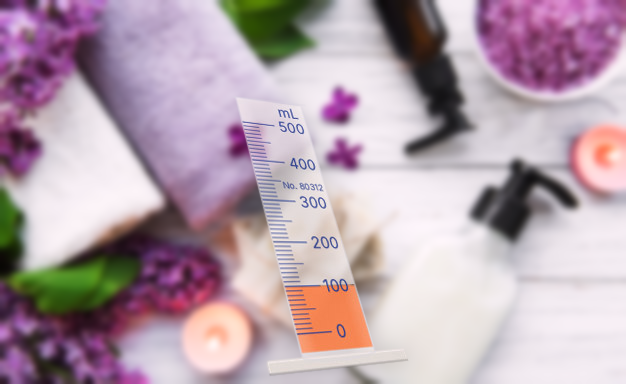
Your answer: **100** mL
